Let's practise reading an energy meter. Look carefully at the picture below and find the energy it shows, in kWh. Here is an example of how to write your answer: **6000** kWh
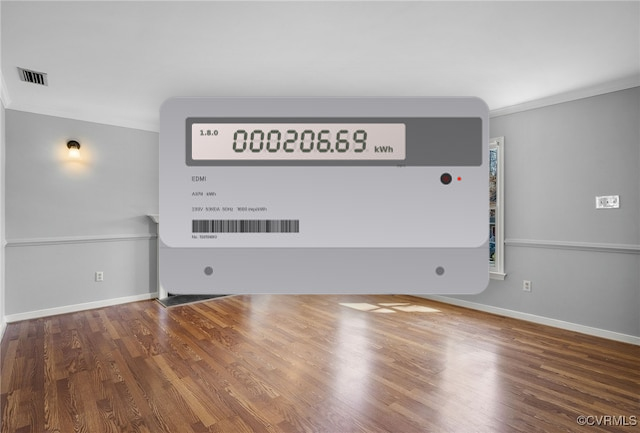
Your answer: **206.69** kWh
